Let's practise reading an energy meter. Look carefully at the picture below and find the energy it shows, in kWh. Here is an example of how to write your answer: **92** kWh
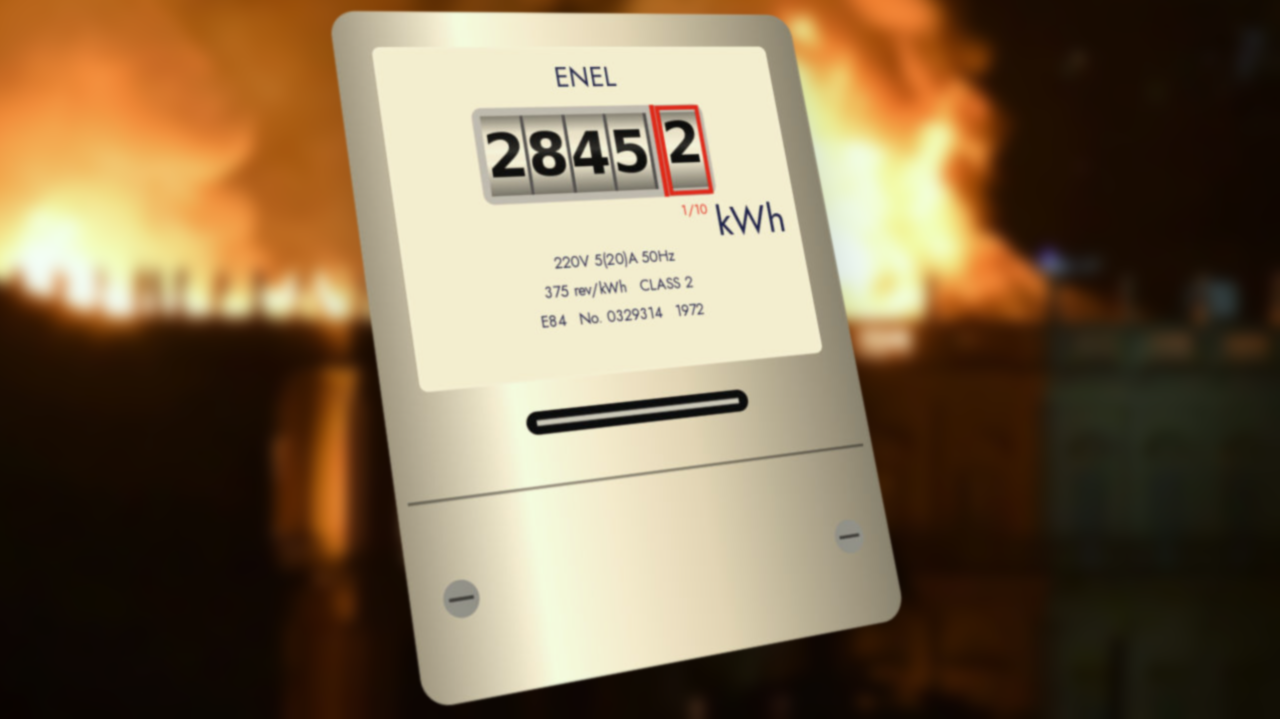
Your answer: **2845.2** kWh
